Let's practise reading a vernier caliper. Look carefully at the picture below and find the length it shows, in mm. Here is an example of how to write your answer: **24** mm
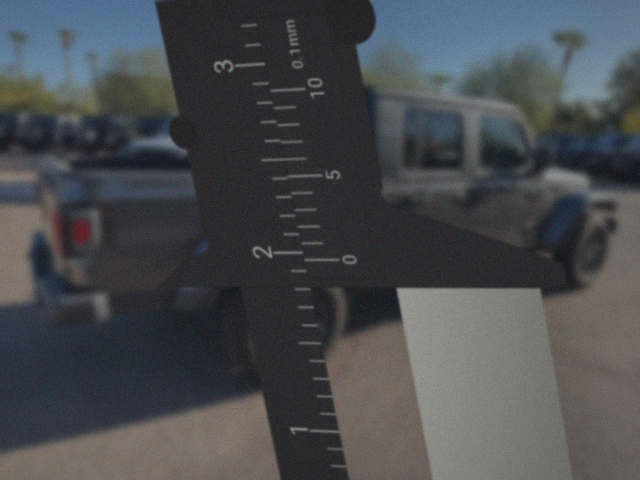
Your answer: **19.6** mm
